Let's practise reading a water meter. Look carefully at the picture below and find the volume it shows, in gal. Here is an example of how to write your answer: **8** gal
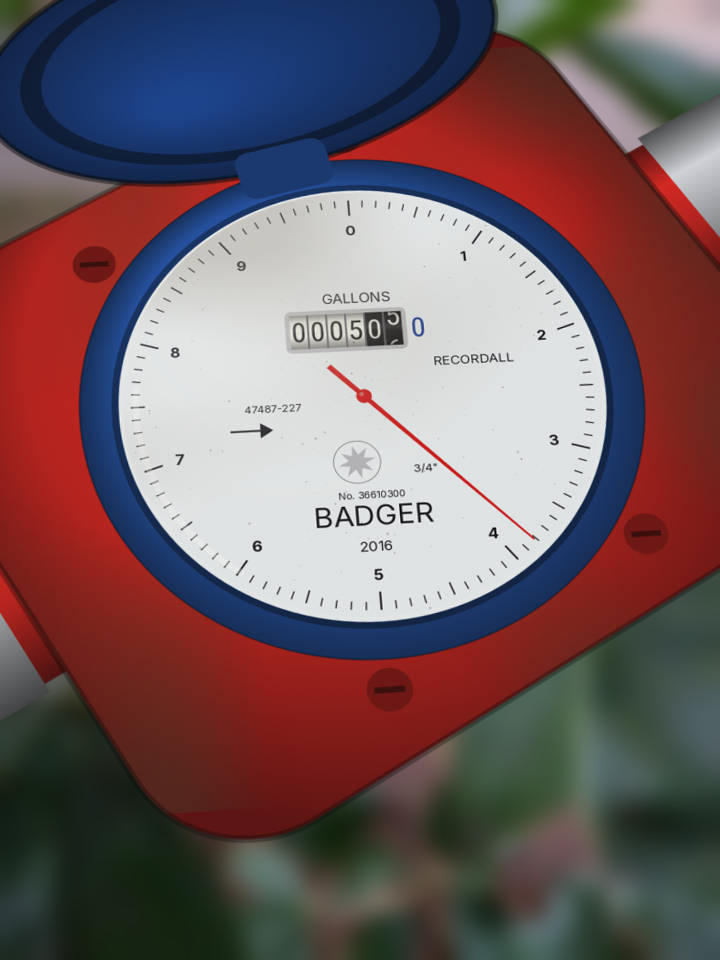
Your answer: **5053.8** gal
